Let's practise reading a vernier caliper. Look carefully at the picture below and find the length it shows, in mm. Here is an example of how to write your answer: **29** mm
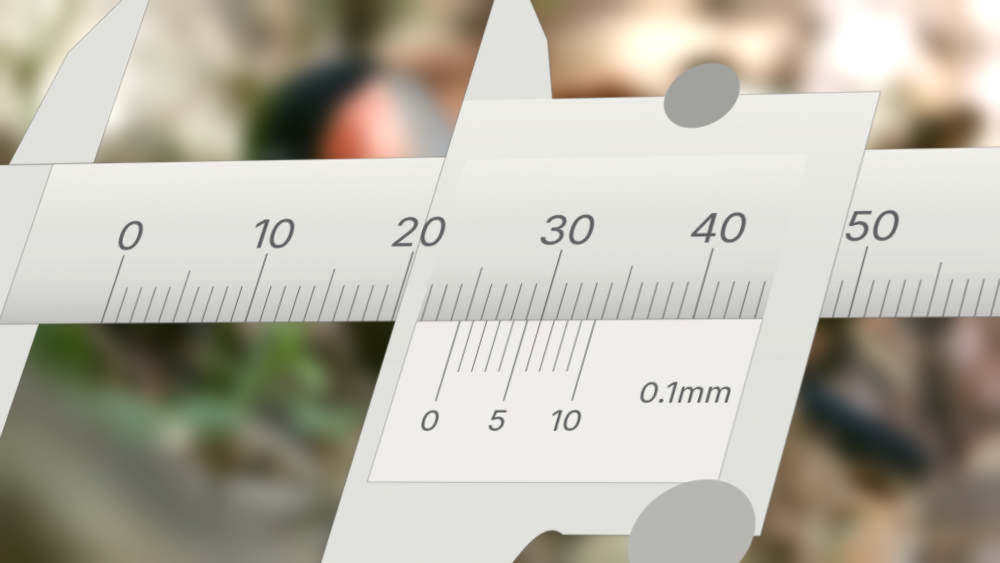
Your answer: **24.6** mm
